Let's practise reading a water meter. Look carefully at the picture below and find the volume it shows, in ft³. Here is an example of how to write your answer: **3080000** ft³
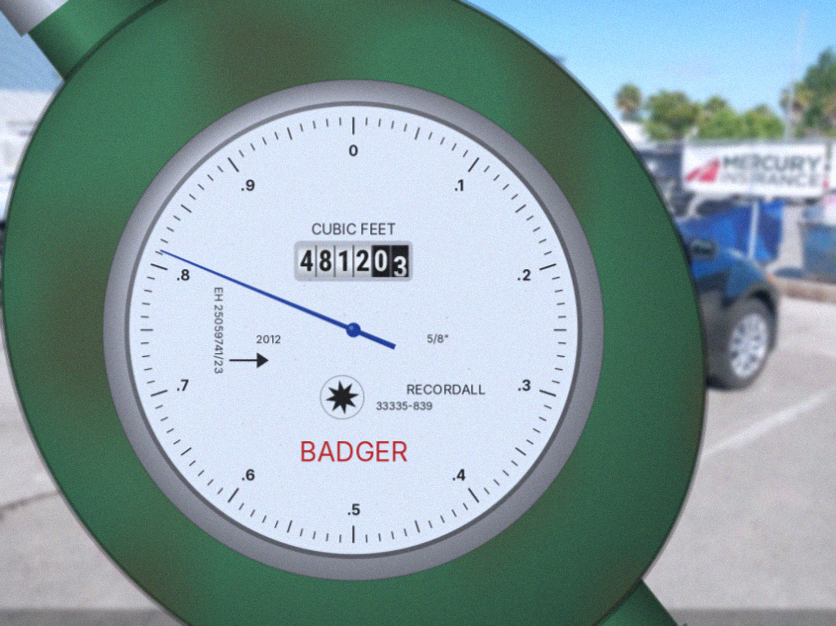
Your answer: **481202.81** ft³
